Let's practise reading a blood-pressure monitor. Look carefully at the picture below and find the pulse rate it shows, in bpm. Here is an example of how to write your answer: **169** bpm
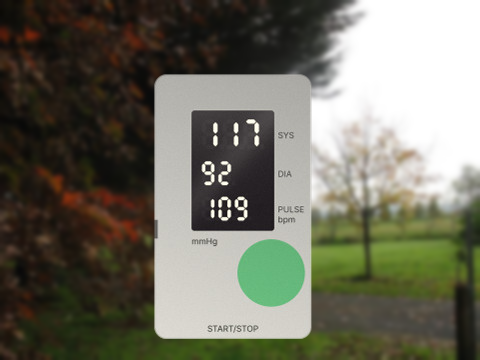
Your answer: **109** bpm
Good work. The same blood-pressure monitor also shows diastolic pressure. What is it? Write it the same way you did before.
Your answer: **92** mmHg
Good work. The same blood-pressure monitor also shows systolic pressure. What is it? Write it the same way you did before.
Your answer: **117** mmHg
